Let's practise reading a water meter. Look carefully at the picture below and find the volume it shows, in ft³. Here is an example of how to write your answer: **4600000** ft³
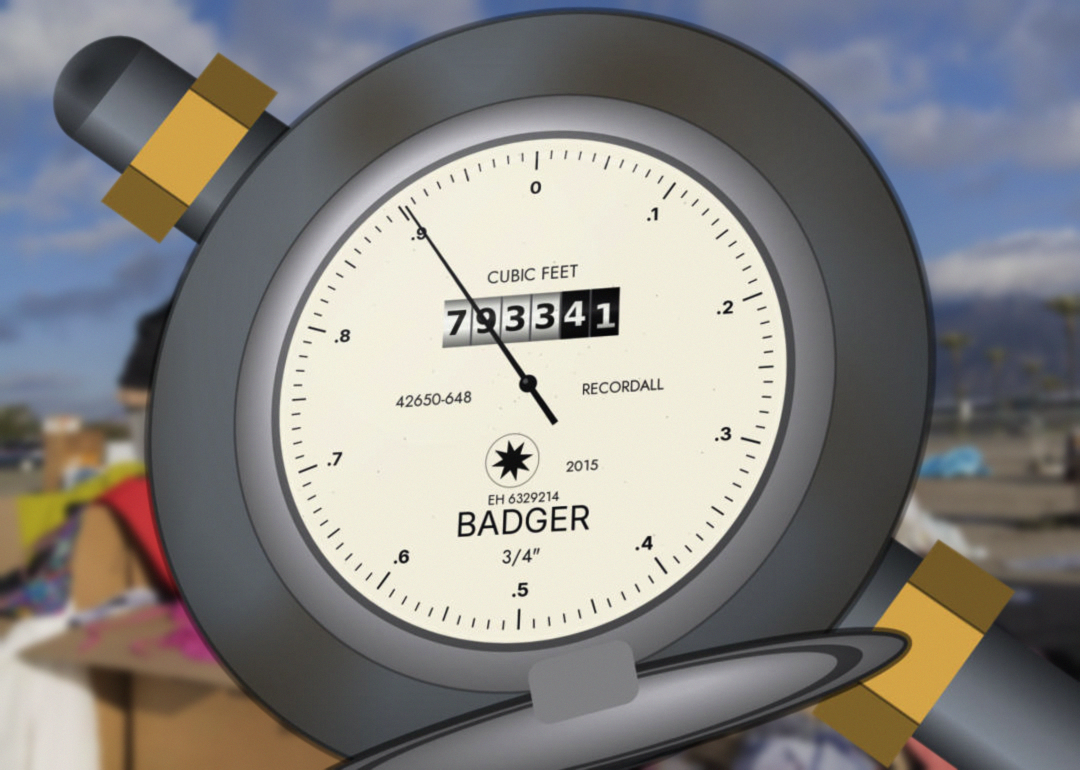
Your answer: **793340.90** ft³
